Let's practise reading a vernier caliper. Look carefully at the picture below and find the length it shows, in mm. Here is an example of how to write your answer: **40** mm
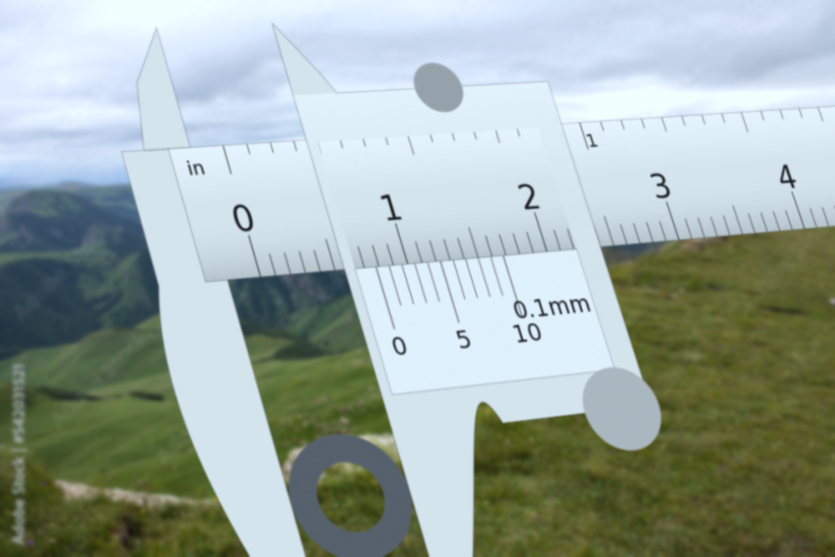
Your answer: **7.8** mm
